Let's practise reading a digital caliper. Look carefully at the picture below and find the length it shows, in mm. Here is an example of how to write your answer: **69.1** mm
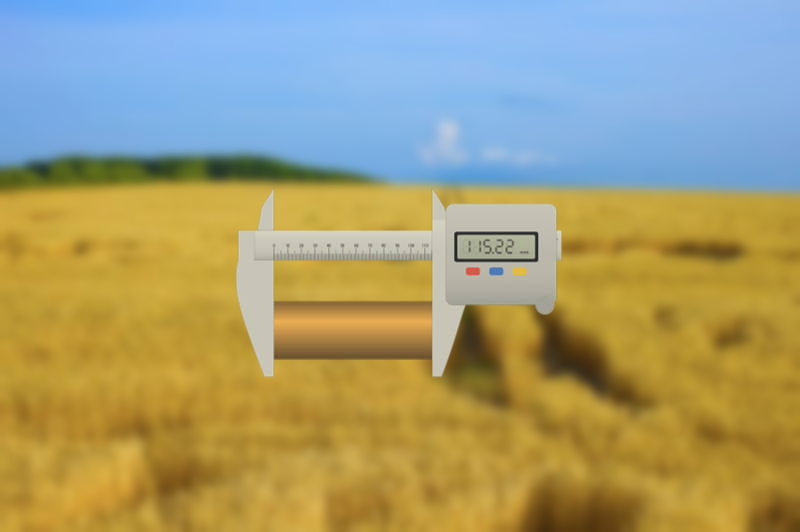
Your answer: **115.22** mm
